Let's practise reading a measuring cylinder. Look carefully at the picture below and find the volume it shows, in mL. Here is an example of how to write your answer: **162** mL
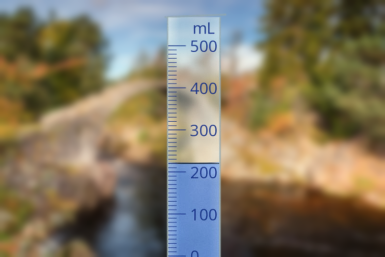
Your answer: **220** mL
